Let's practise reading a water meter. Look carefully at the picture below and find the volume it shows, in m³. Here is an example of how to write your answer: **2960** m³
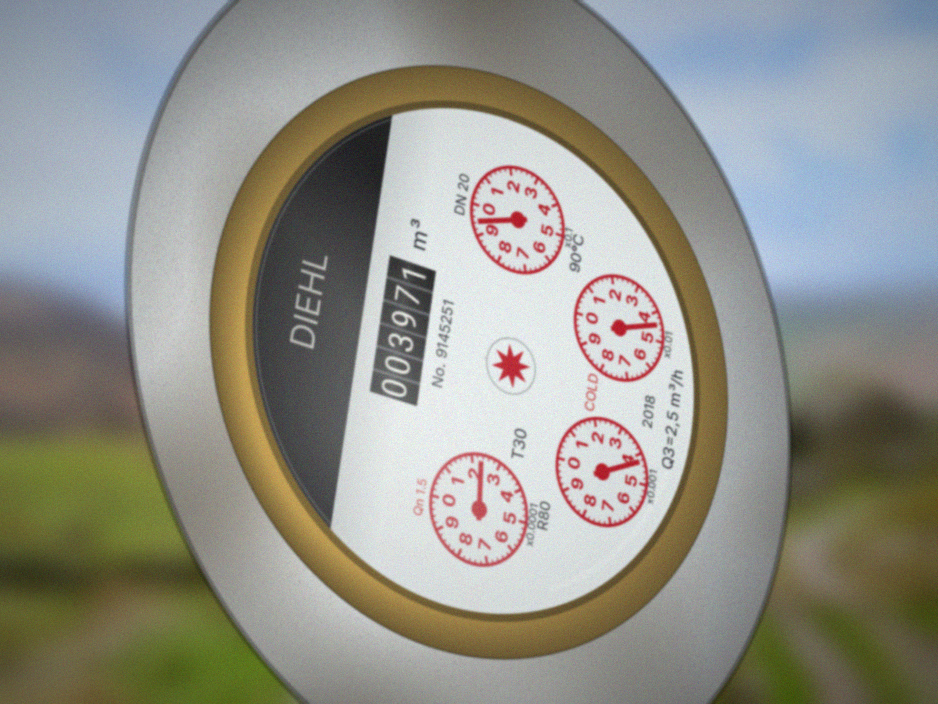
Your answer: **3970.9442** m³
